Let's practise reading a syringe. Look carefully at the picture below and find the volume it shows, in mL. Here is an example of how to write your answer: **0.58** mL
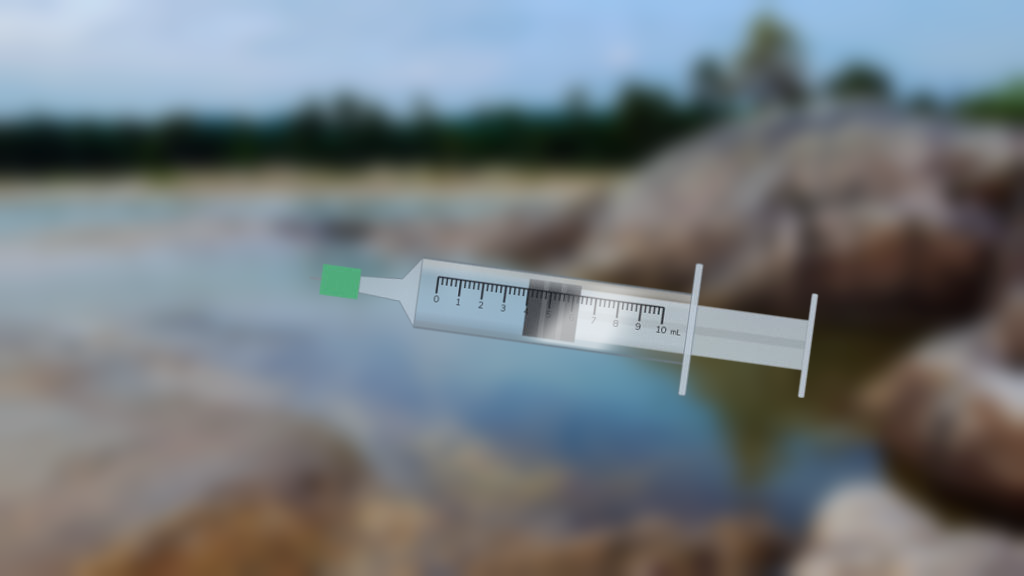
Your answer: **4** mL
